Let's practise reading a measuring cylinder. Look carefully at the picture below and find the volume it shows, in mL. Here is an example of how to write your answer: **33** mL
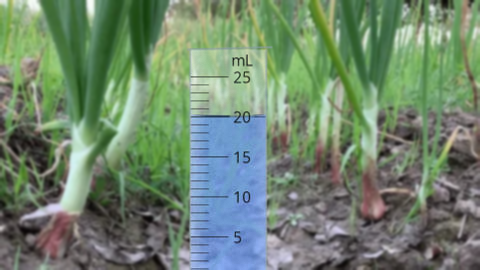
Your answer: **20** mL
